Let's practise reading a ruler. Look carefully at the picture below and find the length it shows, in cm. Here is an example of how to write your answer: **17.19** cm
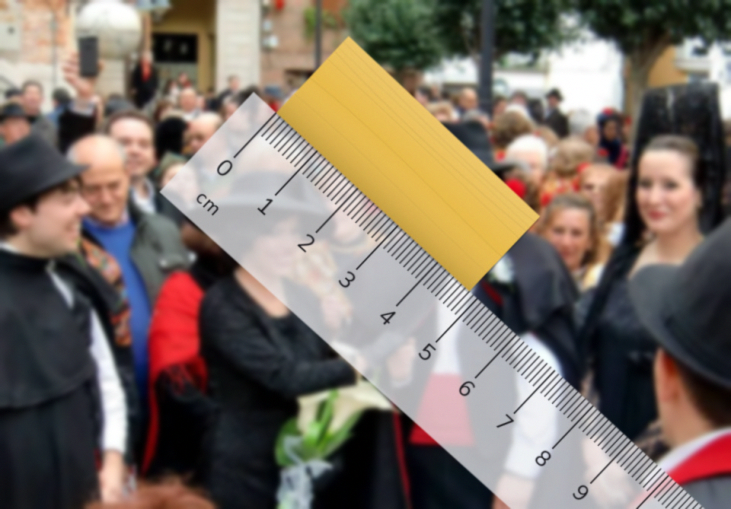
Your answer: **4.8** cm
